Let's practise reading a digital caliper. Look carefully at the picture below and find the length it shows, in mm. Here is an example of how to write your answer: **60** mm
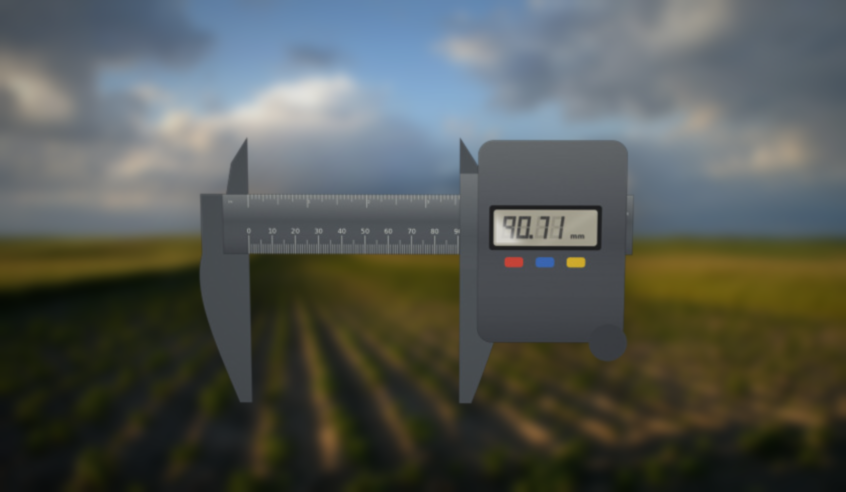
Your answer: **90.71** mm
